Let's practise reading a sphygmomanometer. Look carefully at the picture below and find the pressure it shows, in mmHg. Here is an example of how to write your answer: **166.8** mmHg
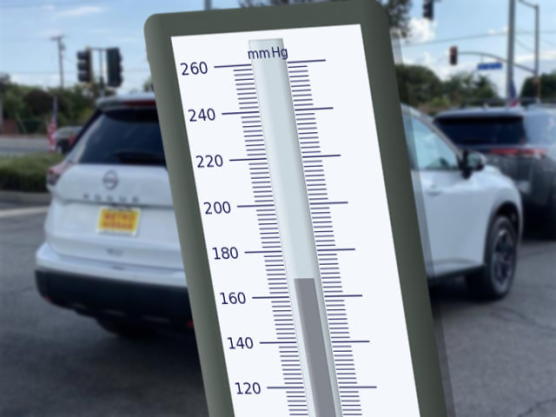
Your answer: **168** mmHg
